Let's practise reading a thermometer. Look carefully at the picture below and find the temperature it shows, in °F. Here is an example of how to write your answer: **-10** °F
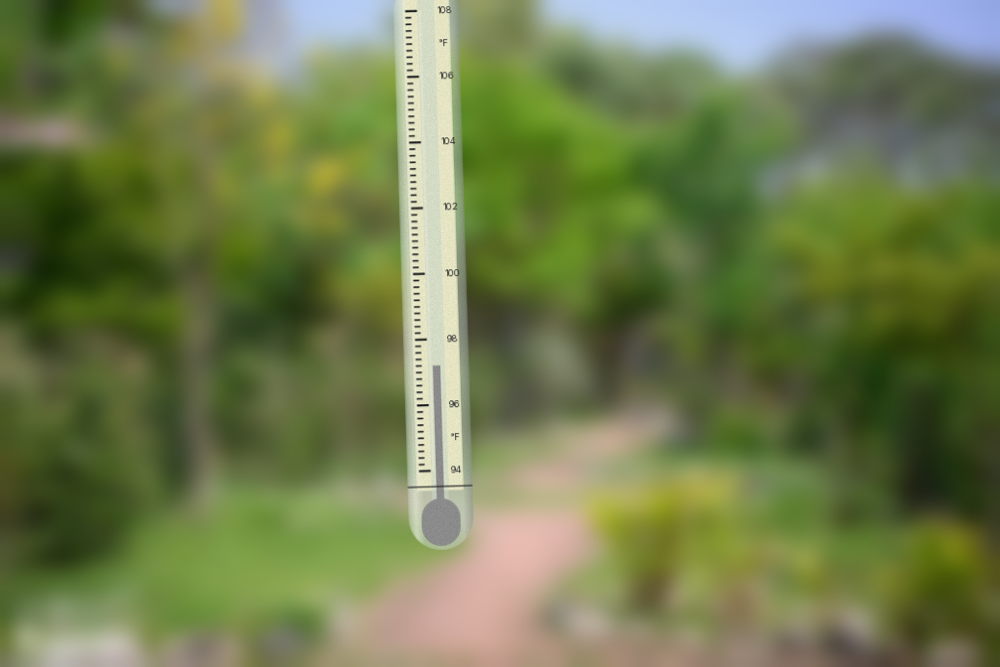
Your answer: **97.2** °F
